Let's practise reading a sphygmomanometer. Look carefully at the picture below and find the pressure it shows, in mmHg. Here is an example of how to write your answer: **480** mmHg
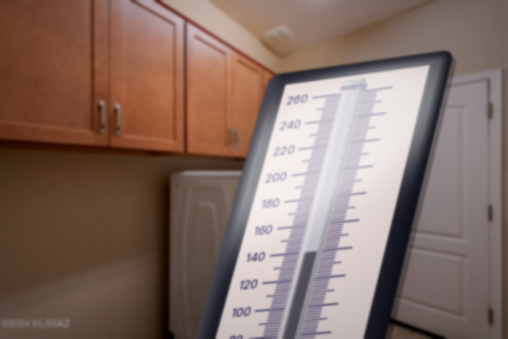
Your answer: **140** mmHg
